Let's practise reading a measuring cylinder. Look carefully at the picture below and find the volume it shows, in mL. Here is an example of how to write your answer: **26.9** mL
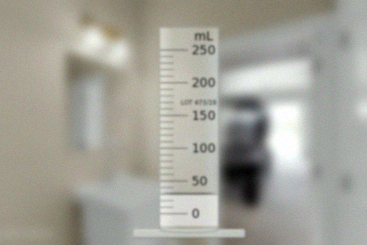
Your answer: **30** mL
